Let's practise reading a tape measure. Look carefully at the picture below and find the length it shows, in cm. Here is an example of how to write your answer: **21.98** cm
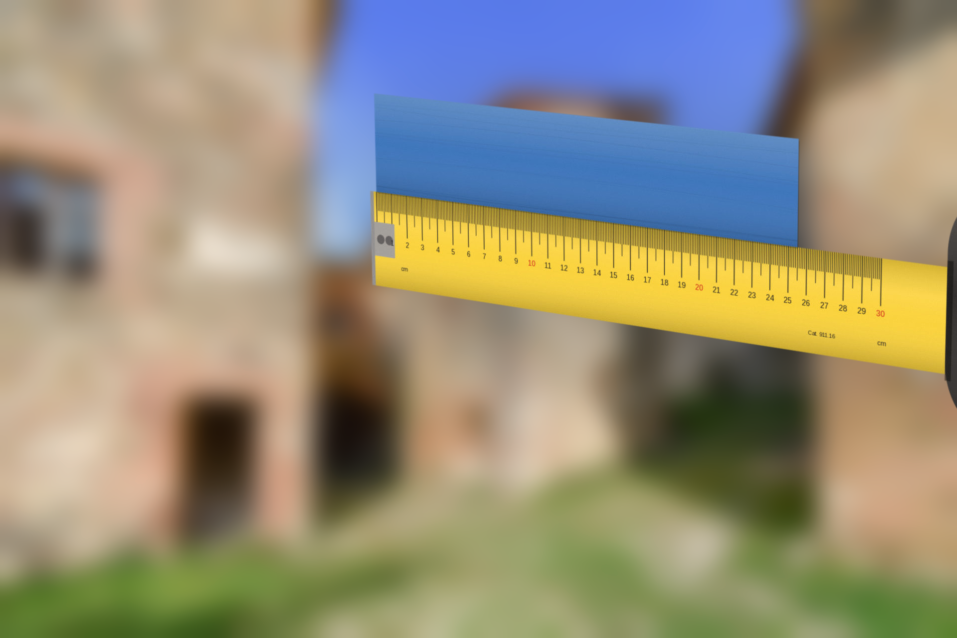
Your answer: **25.5** cm
